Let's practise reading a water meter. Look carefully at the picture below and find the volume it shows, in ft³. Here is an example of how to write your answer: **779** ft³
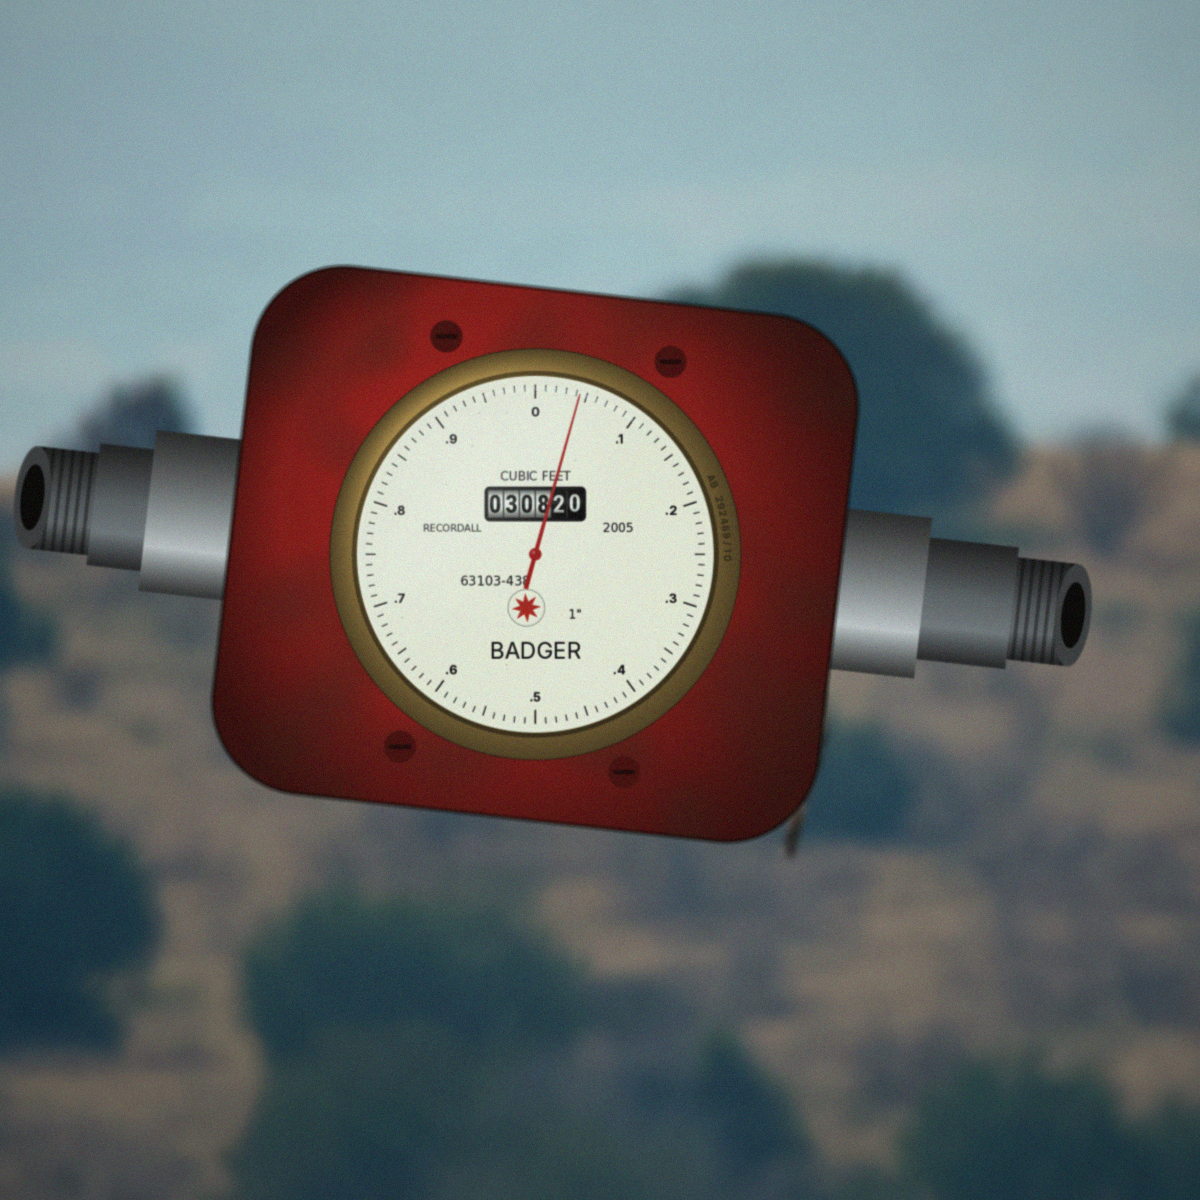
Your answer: **30820.04** ft³
